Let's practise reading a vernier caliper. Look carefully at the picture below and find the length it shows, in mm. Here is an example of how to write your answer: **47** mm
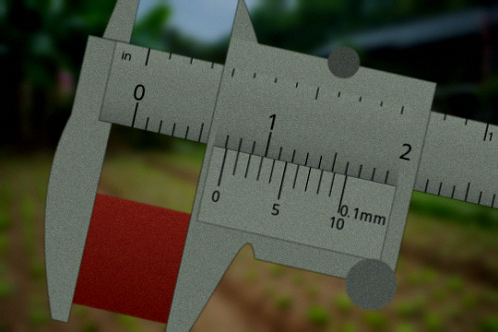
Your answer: **7.1** mm
